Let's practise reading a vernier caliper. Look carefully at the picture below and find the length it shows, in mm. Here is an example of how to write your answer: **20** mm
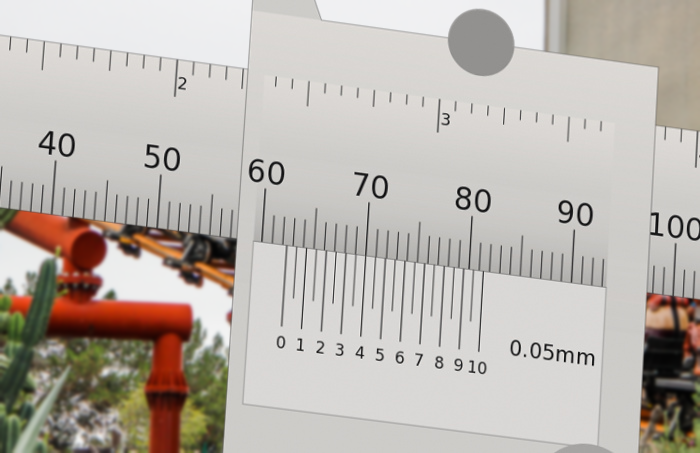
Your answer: **62.4** mm
